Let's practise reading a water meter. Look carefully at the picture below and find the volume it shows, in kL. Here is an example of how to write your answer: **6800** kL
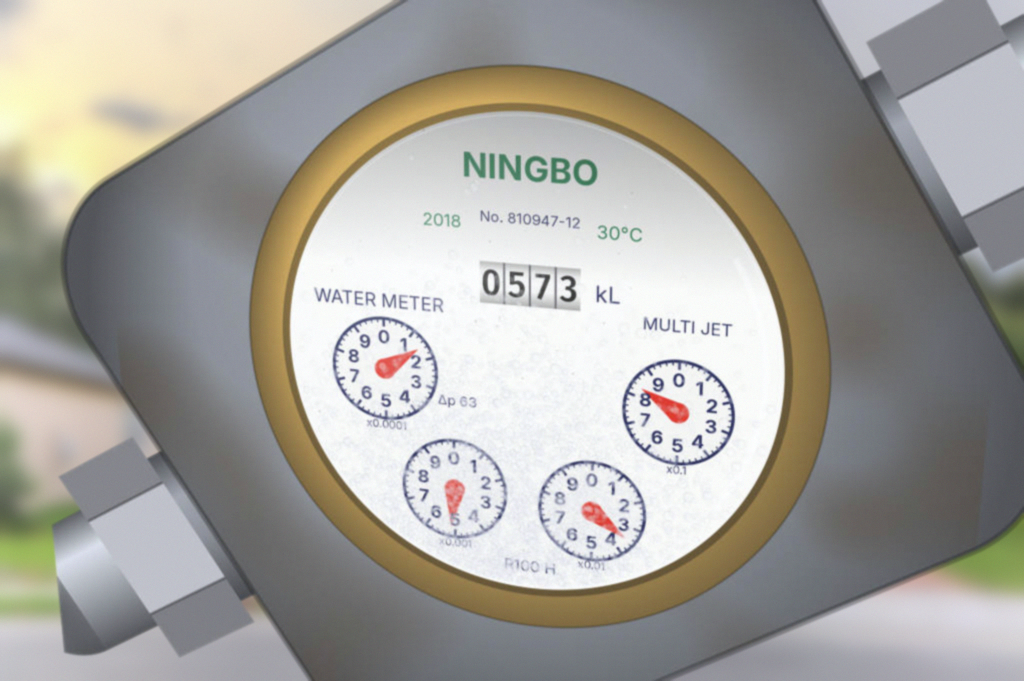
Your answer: **573.8351** kL
